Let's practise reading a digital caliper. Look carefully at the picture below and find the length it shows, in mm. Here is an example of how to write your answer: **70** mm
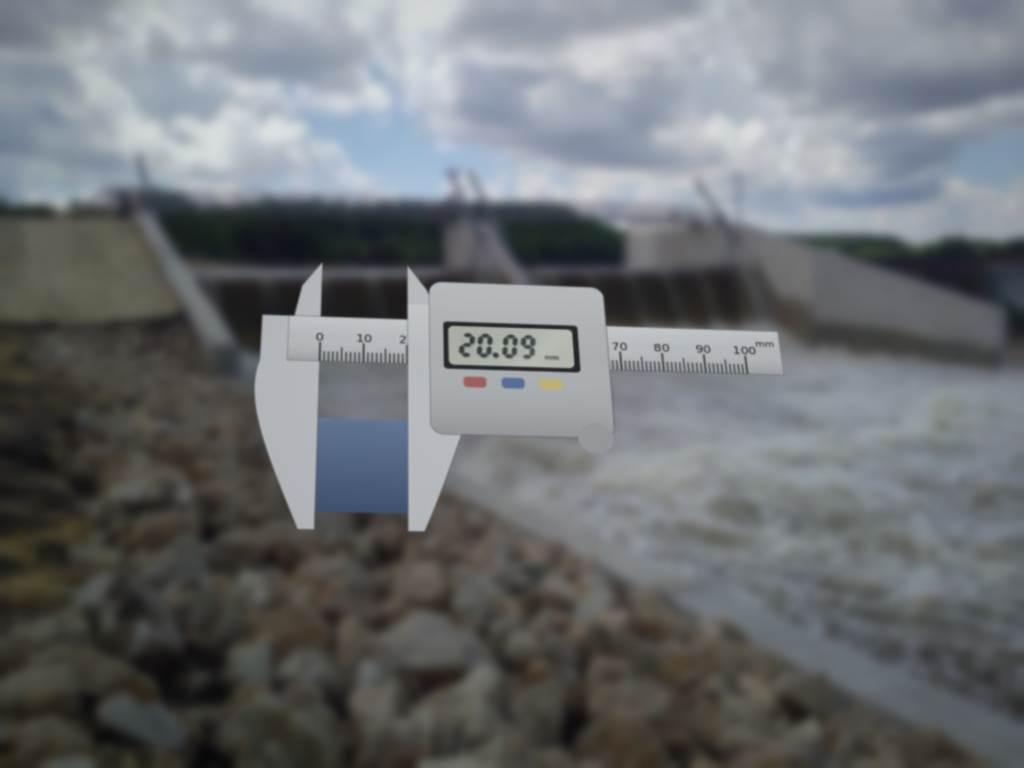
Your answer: **20.09** mm
